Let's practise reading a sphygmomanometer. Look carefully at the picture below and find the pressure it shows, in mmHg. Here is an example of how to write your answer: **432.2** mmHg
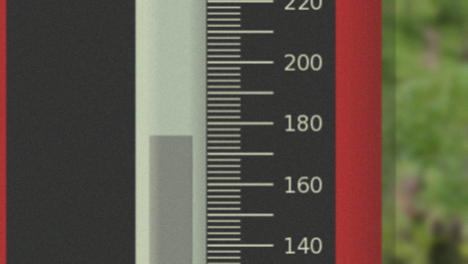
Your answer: **176** mmHg
